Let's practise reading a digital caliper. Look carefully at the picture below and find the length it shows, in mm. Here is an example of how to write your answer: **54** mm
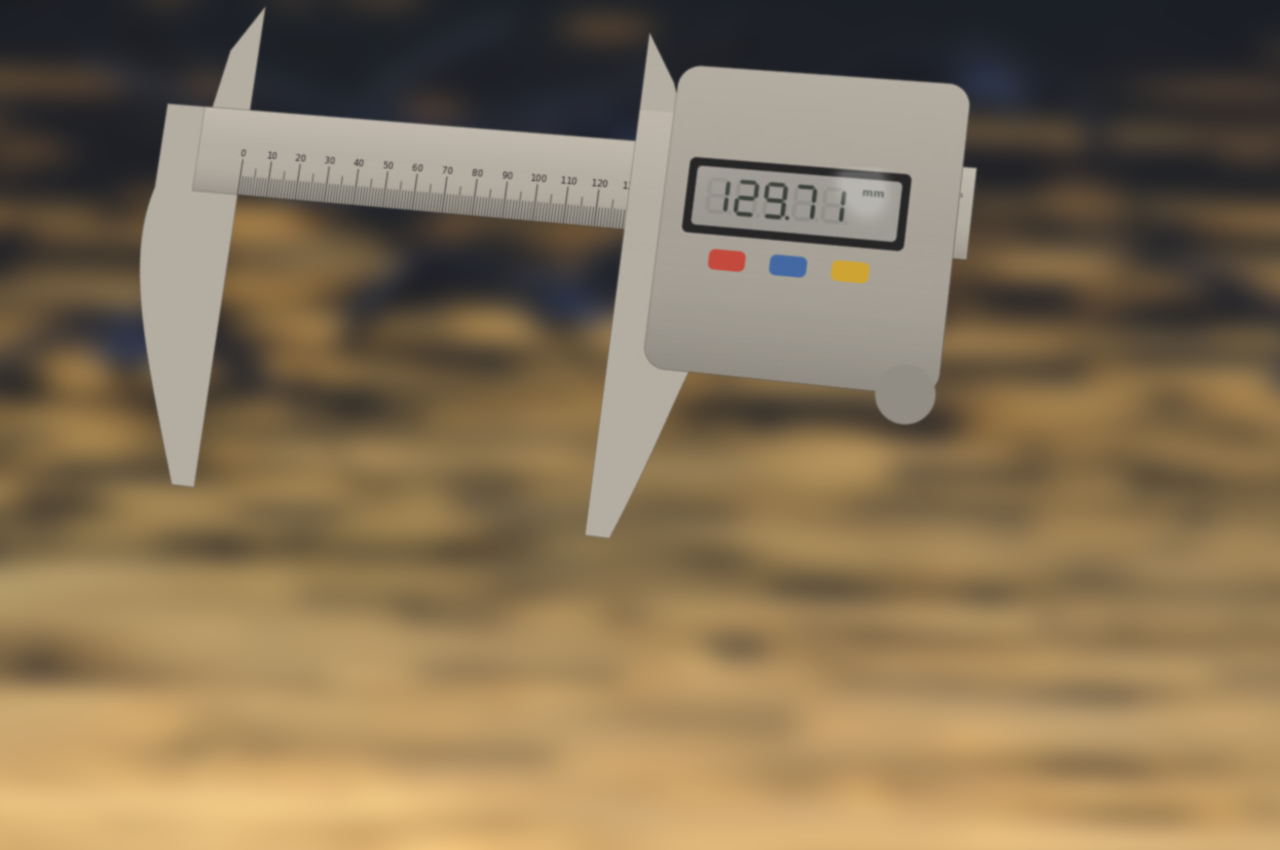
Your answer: **129.71** mm
